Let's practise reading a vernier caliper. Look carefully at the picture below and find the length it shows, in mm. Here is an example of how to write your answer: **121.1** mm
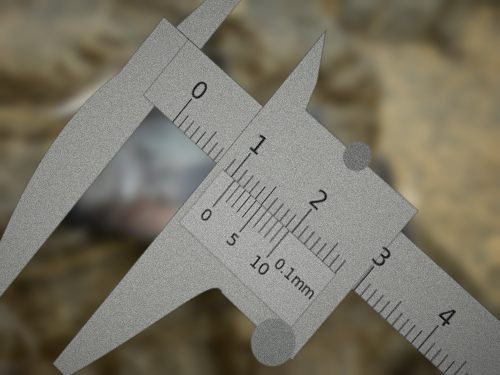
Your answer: **10.6** mm
